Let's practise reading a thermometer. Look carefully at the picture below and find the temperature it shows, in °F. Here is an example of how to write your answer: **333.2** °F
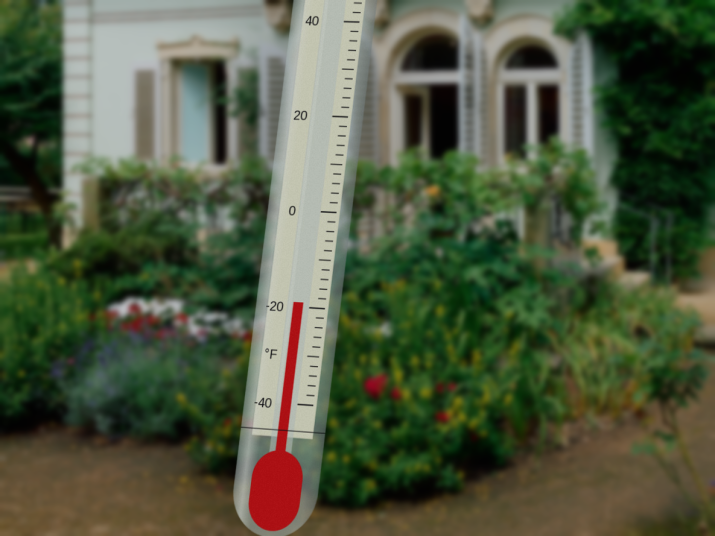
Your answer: **-19** °F
